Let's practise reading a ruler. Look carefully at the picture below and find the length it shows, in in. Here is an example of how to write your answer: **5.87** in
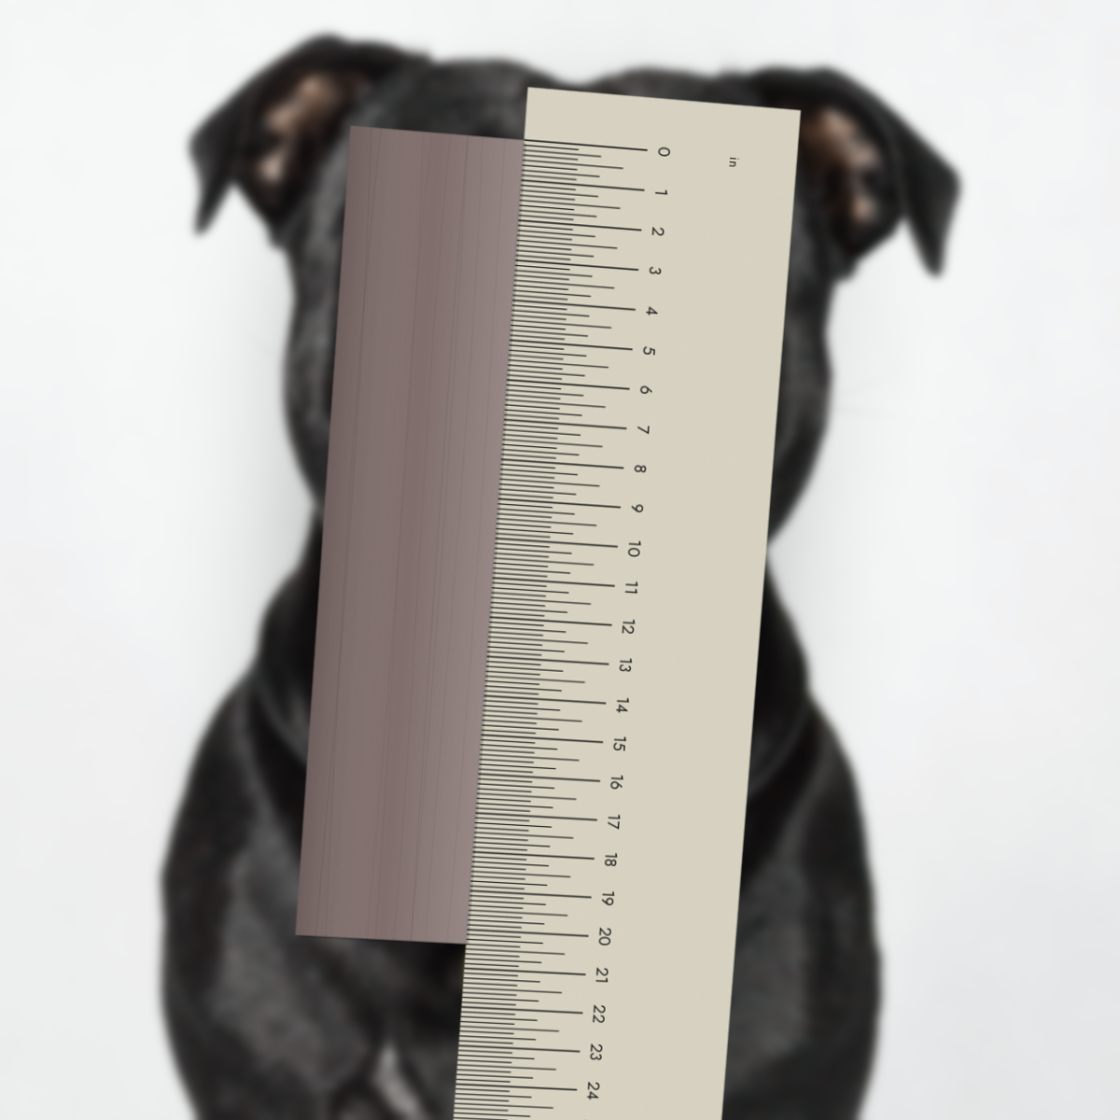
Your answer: **20.375** in
